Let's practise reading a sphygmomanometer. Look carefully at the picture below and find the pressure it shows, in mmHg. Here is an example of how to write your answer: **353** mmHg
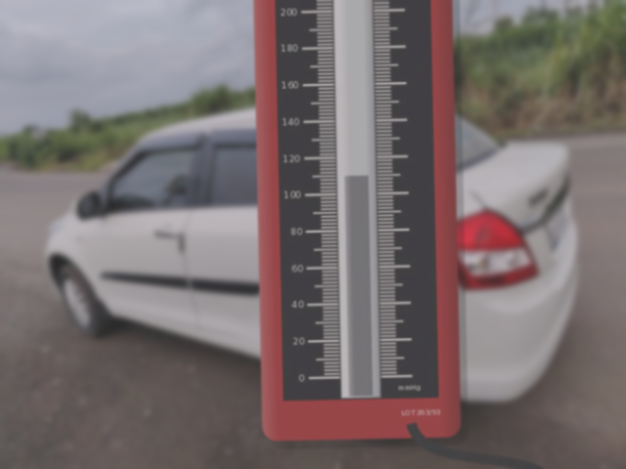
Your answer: **110** mmHg
